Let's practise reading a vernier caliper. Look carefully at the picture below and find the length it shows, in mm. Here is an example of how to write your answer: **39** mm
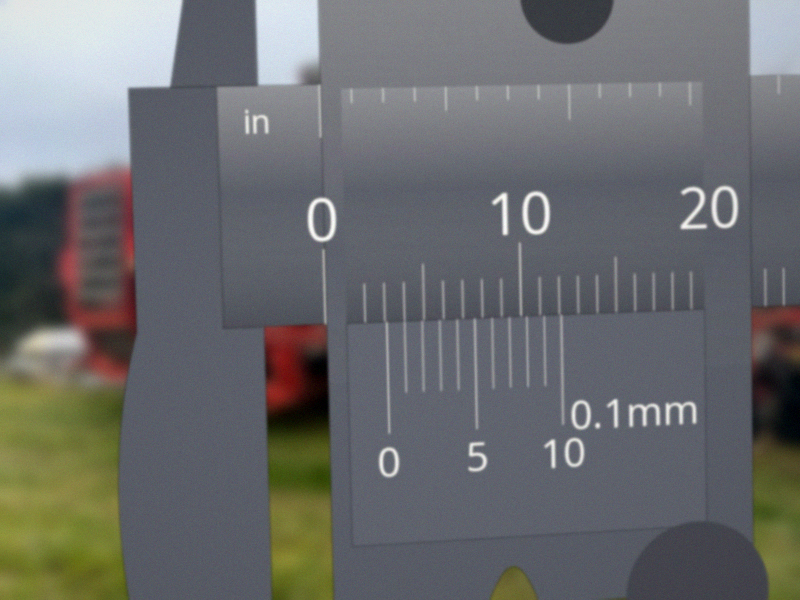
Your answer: **3.1** mm
